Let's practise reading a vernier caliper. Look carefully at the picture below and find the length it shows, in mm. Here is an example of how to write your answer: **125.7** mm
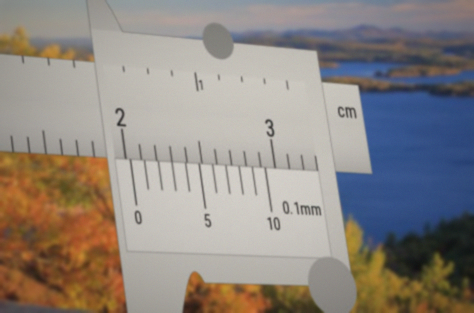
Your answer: **20.3** mm
